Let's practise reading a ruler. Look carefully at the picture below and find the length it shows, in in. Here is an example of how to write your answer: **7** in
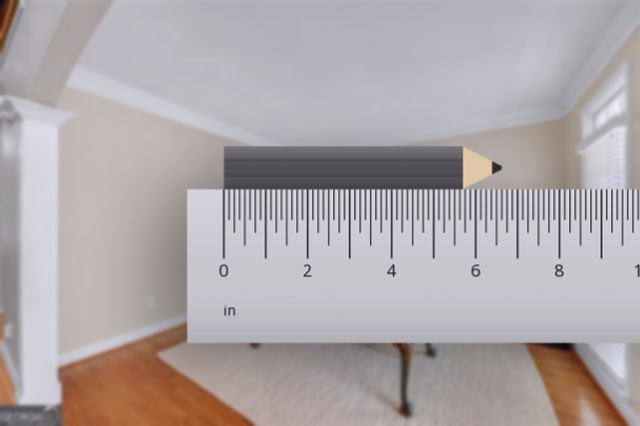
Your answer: **6.625** in
